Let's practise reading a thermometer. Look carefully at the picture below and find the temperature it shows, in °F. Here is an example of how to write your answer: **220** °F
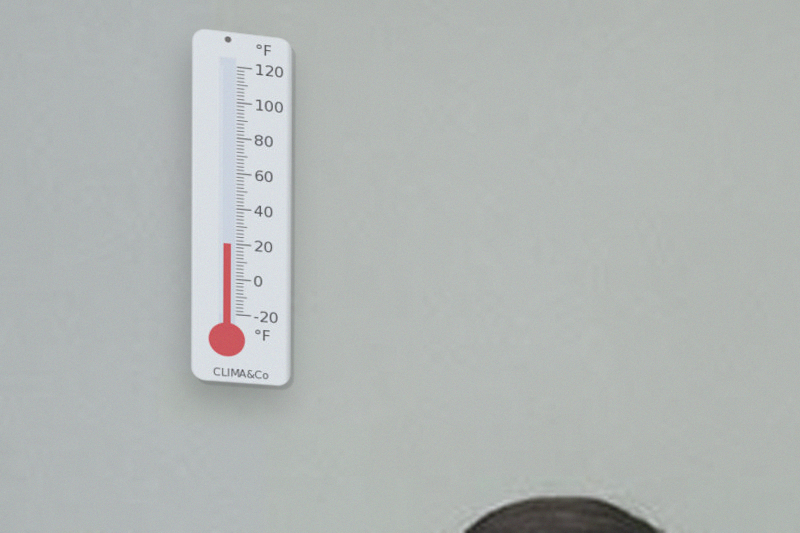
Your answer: **20** °F
